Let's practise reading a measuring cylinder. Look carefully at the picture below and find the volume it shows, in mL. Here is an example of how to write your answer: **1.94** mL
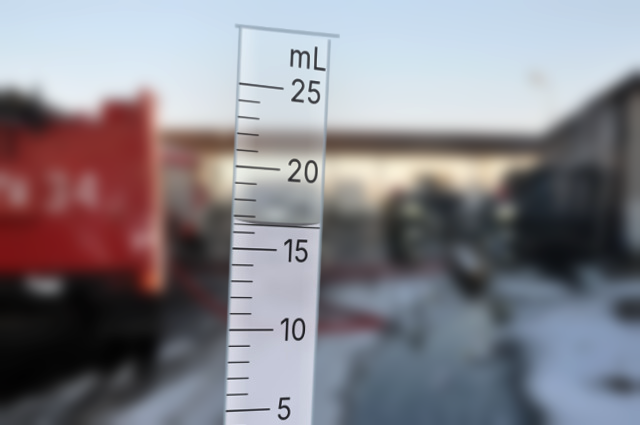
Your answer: **16.5** mL
